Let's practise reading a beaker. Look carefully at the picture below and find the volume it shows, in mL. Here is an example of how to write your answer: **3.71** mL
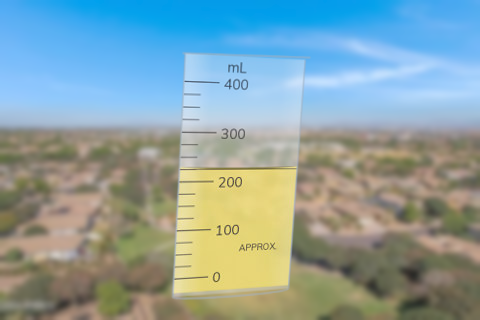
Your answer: **225** mL
